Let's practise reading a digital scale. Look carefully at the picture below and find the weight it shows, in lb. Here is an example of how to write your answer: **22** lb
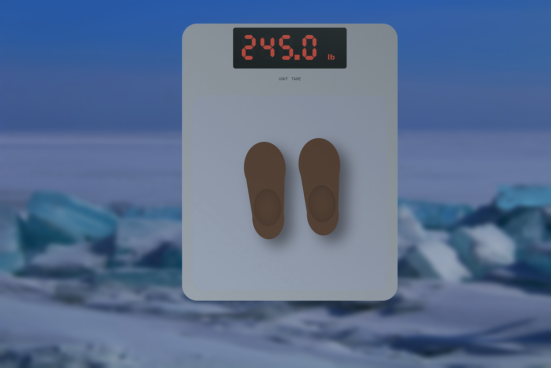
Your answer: **245.0** lb
